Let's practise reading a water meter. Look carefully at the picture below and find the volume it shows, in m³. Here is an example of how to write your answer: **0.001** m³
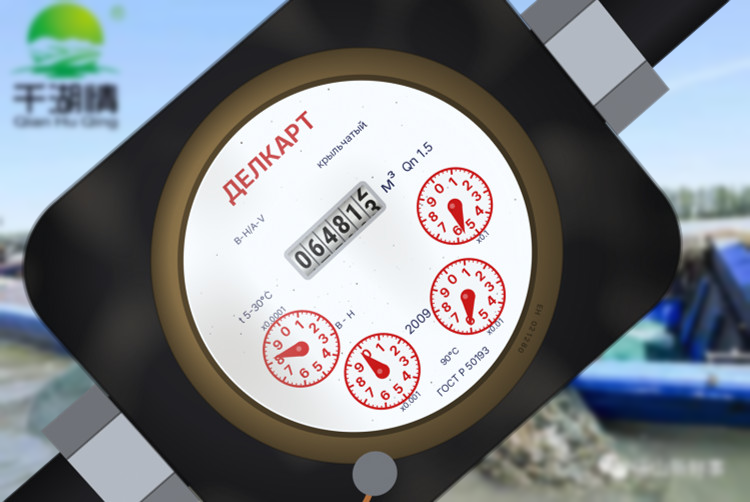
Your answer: **64812.5598** m³
